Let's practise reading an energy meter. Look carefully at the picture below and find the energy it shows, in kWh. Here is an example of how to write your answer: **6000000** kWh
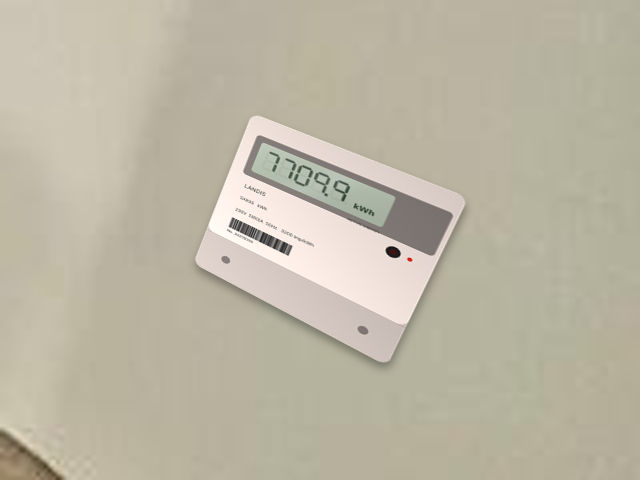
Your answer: **7709.9** kWh
